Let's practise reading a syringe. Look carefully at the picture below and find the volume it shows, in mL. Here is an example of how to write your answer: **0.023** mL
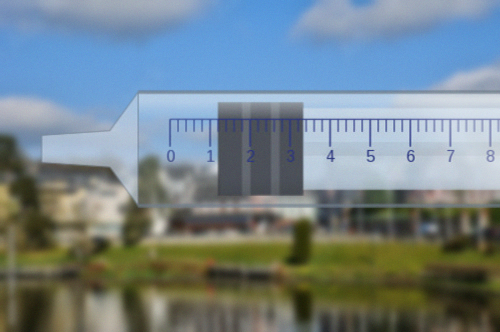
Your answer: **1.2** mL
